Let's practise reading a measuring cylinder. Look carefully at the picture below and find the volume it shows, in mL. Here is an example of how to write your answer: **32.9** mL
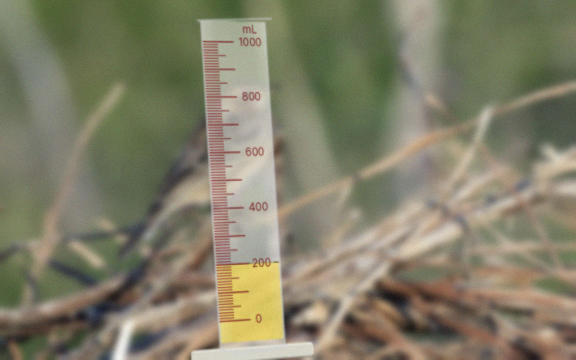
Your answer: **200** mL
